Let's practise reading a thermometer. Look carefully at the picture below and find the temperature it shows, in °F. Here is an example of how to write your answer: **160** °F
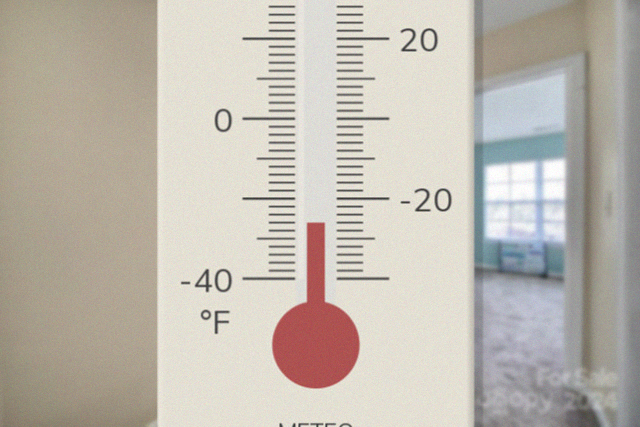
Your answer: **-26** °F
